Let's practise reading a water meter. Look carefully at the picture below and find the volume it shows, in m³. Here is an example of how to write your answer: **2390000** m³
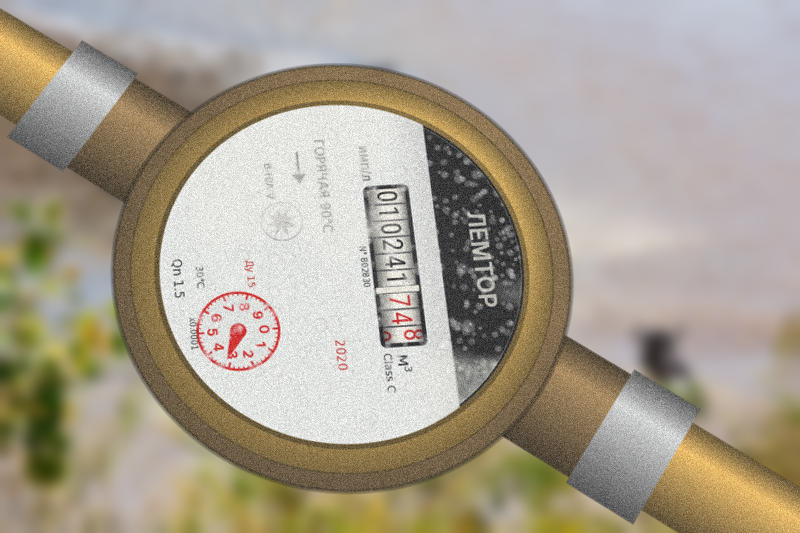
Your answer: **10241.7483** m³
